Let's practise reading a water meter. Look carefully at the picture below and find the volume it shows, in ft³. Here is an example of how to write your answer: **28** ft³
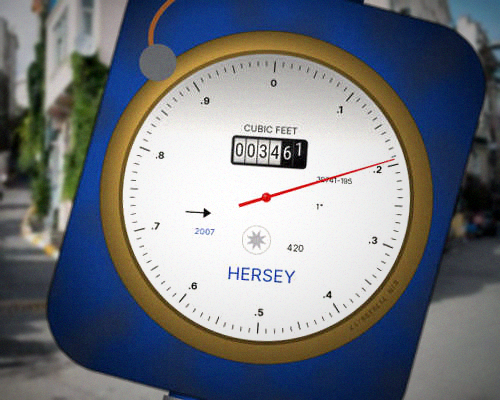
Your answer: **3461.19** ft³
